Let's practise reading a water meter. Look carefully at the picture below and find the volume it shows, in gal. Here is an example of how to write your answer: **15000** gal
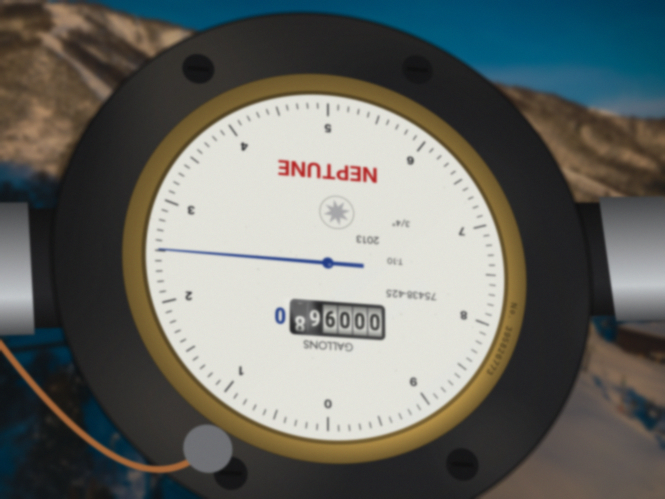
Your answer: **9682.5** gal
